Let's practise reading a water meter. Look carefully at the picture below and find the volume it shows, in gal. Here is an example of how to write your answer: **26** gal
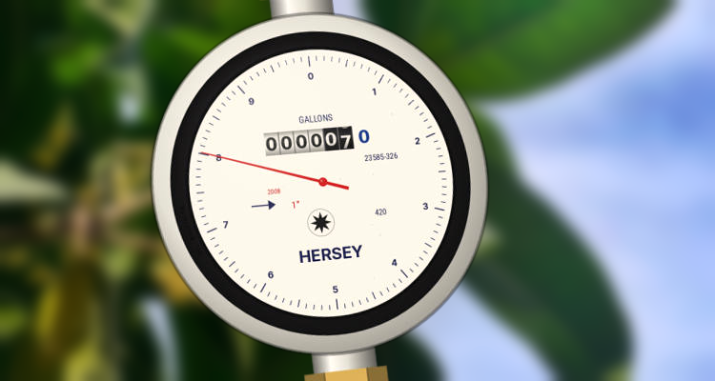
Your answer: **68.0** gal
